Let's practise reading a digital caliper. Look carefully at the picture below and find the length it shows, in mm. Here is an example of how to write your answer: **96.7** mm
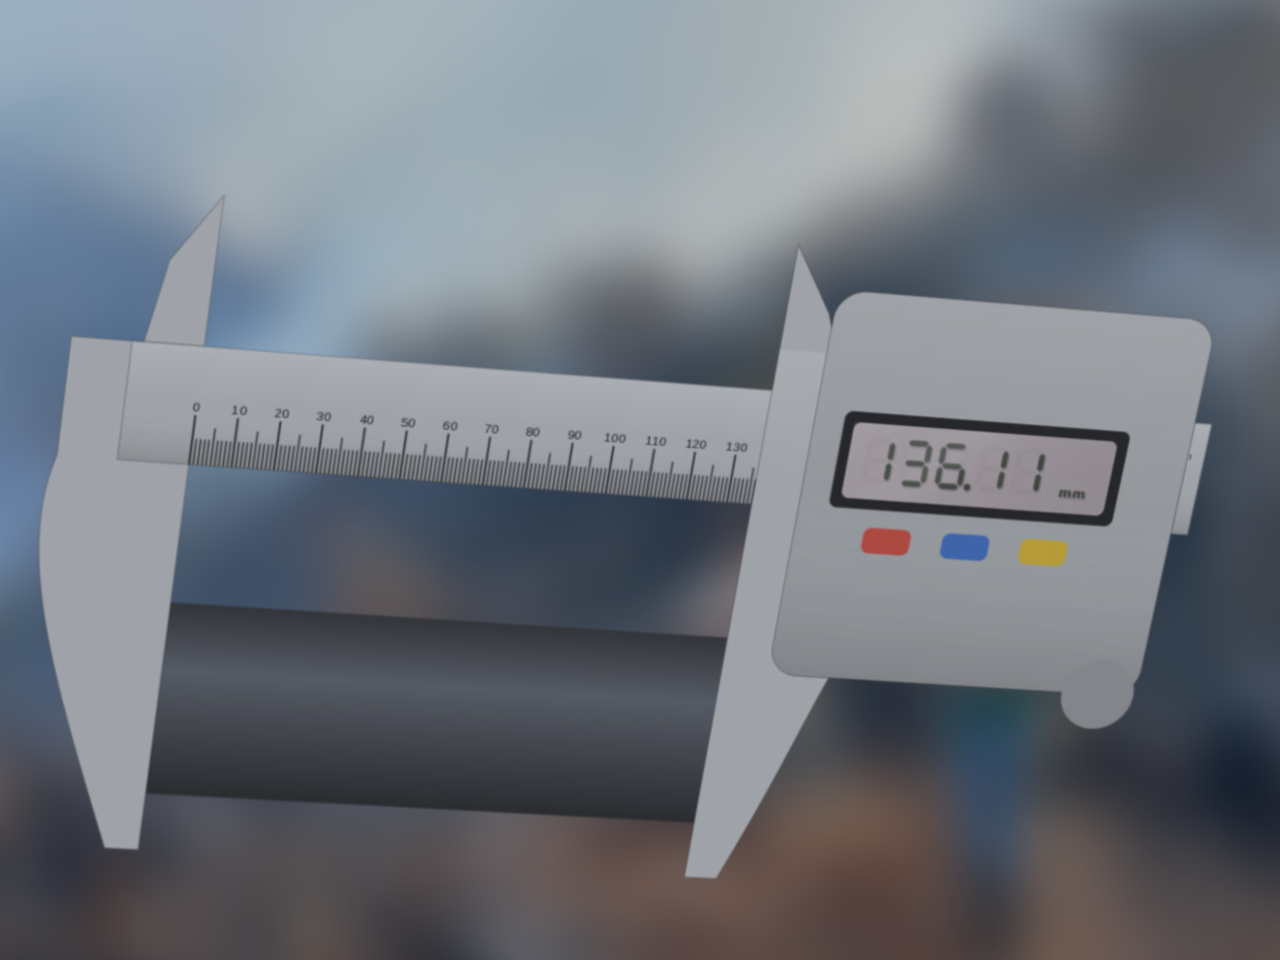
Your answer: **136.11** mm
